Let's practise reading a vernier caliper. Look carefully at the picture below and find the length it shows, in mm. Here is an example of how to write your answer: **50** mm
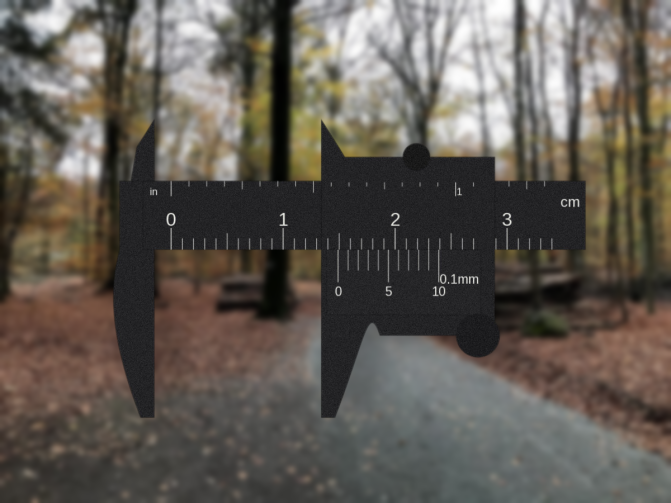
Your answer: **14.9** mm
